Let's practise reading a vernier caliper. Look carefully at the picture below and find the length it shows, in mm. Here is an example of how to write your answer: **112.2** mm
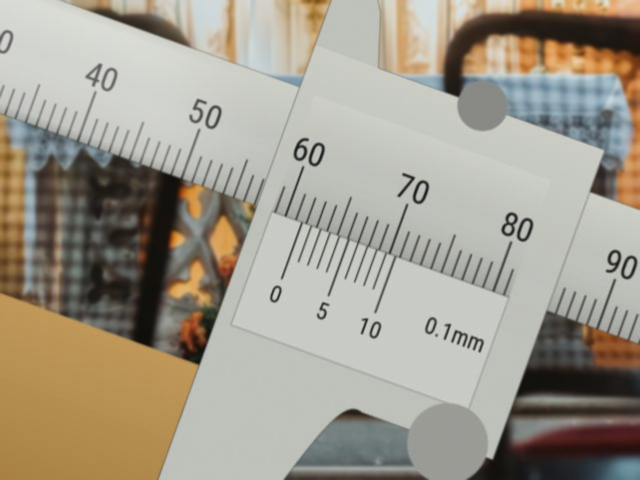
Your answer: **61.6** mm
